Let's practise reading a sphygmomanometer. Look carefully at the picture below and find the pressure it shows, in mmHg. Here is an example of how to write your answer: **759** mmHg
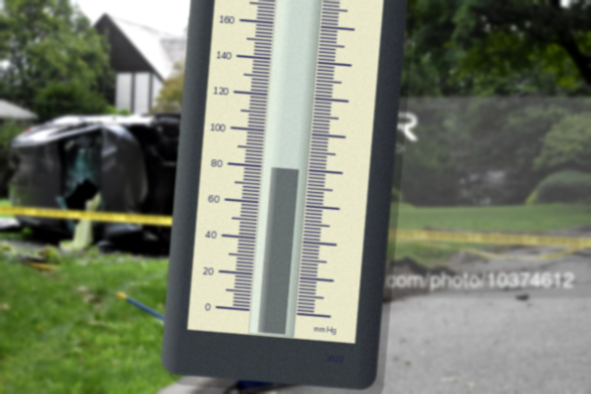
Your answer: **80** mmHg
